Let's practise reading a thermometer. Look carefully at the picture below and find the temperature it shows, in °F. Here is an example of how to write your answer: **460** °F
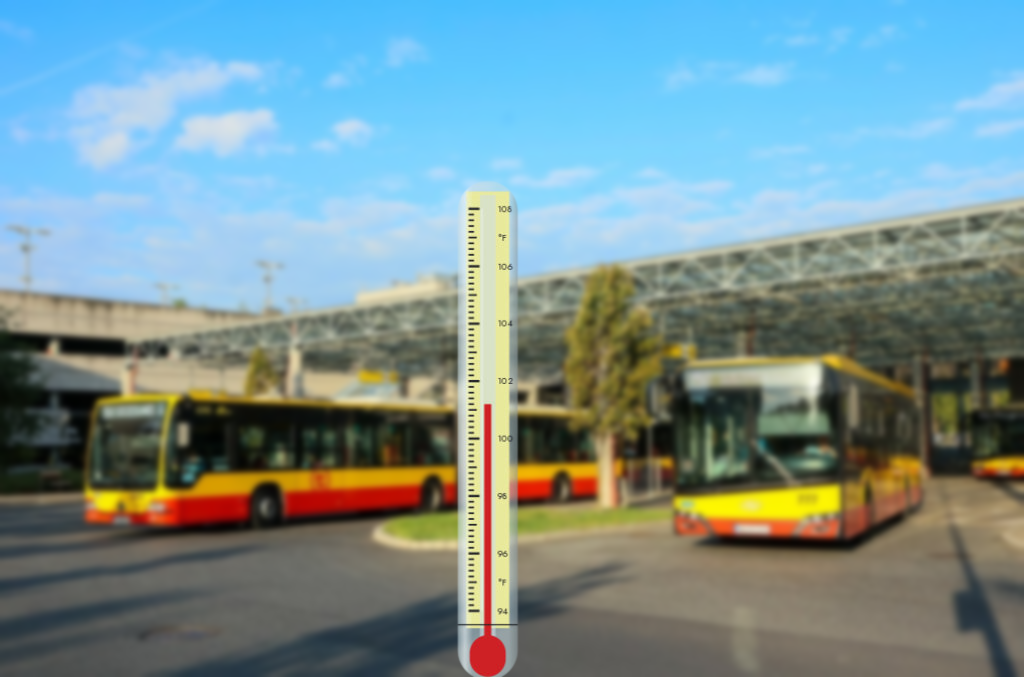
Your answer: **101.2** °F
